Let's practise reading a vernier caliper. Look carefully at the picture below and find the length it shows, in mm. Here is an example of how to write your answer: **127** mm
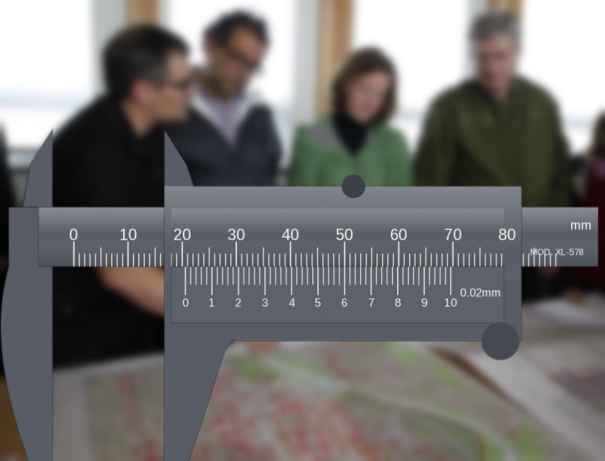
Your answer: **20.6** mm
